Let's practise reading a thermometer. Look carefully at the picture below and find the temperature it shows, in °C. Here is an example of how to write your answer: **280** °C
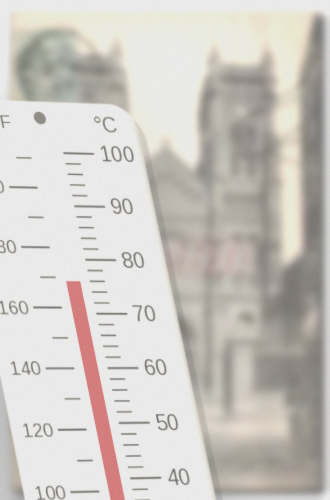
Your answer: **76** °C
